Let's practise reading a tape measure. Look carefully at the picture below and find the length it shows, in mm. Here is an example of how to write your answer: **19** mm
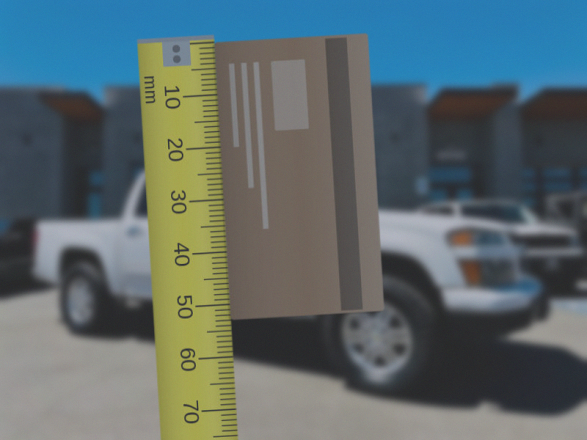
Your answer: **53** mm
